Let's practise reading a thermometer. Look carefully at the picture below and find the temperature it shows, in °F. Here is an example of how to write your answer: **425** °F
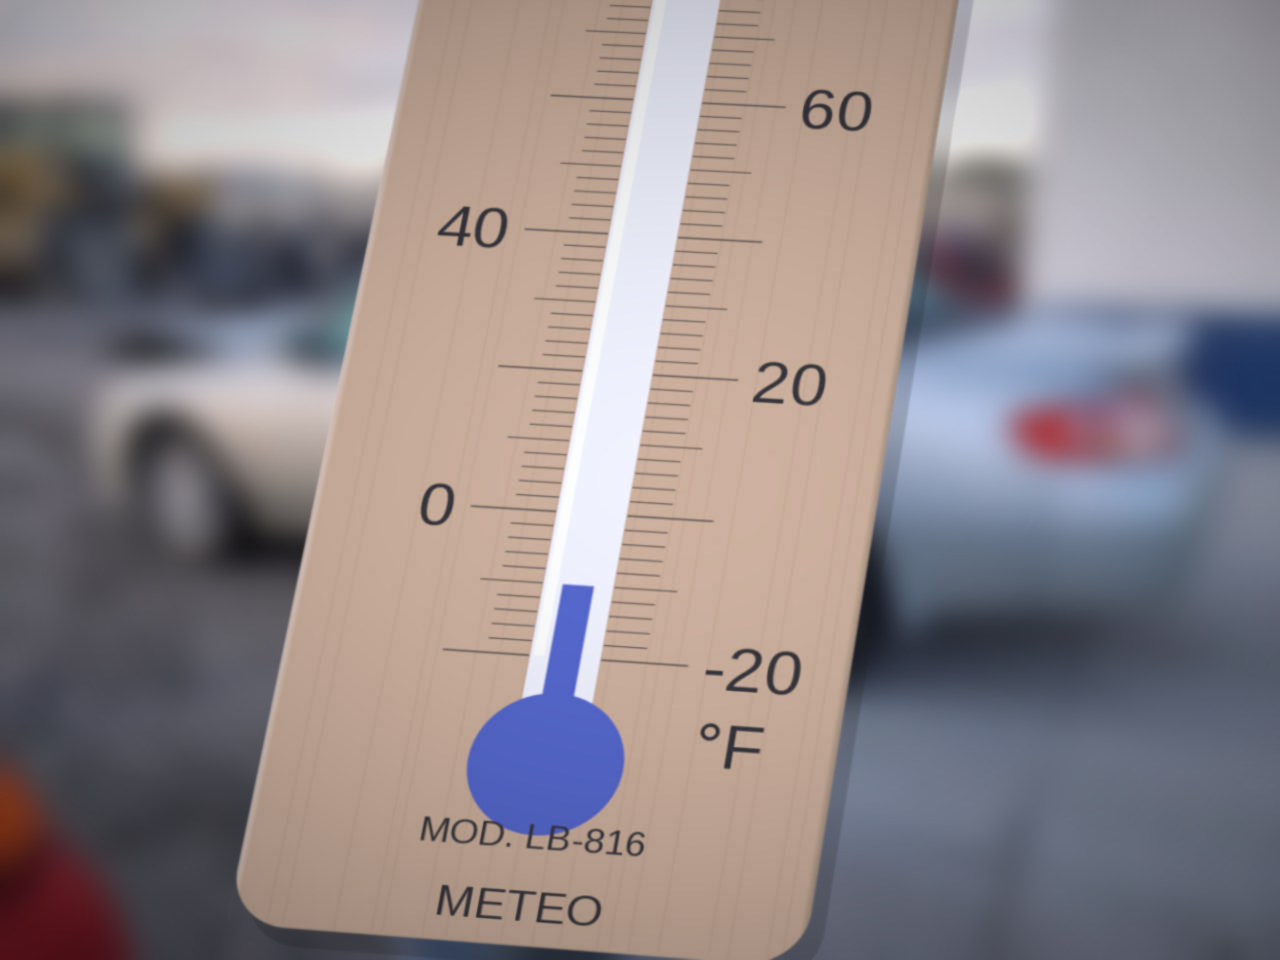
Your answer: **-10** °F
